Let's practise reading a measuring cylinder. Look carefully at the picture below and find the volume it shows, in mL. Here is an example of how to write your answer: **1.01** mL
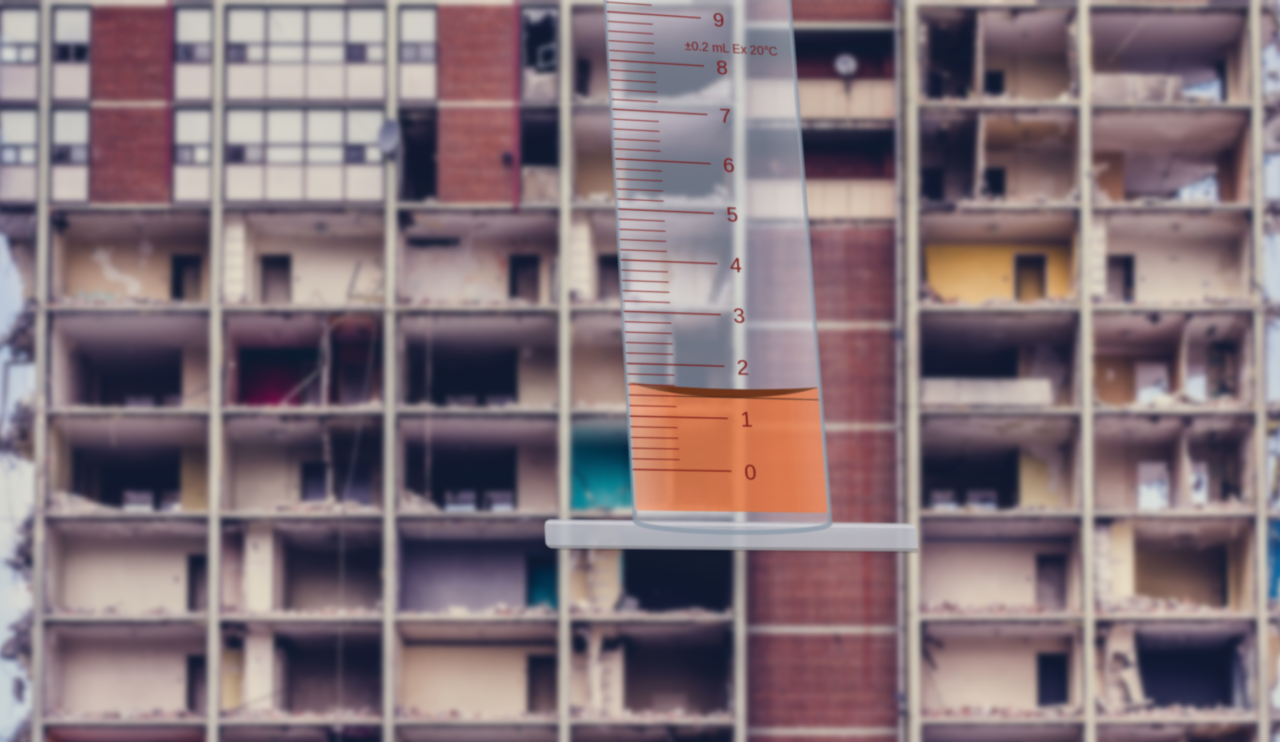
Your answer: **1.4** mL
